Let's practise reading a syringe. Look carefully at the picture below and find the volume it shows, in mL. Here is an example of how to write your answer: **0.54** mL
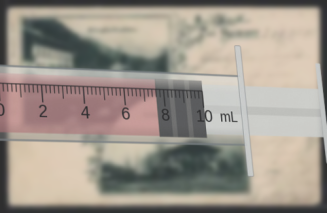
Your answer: **7.6** mL
